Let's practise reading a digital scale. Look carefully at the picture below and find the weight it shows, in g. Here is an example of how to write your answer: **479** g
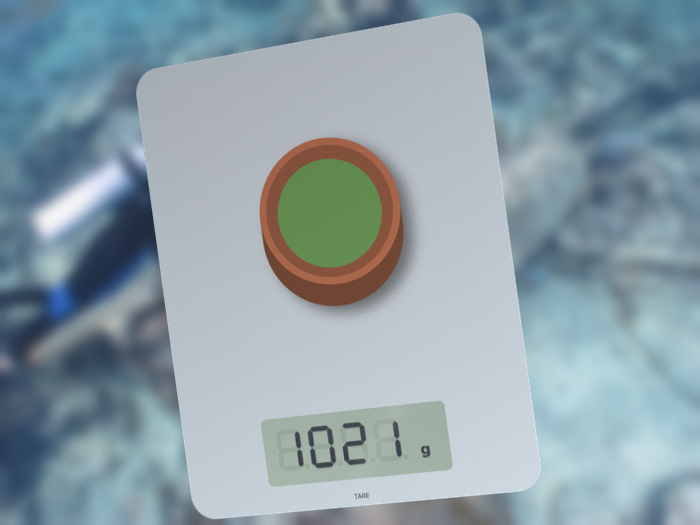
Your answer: **1021** g
